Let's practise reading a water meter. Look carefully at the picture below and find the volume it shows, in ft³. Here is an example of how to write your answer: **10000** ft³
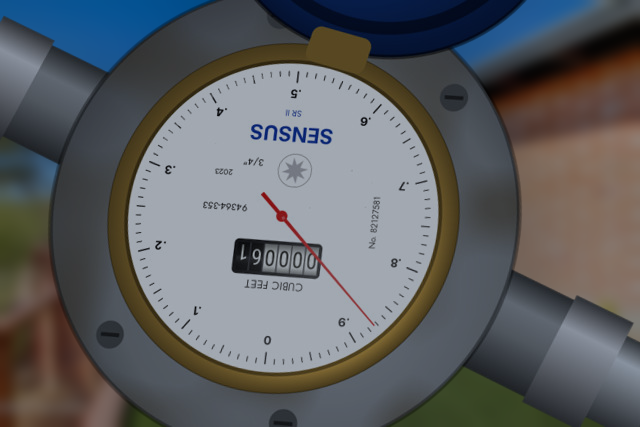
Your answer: **60.87** ft³
